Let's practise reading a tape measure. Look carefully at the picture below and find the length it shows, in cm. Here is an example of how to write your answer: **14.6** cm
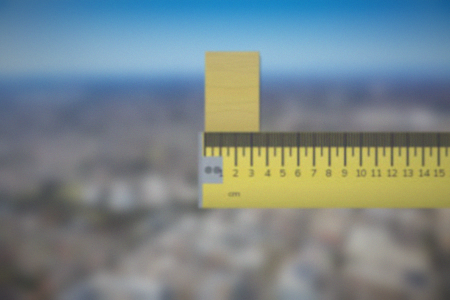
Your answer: **3.5** cm
